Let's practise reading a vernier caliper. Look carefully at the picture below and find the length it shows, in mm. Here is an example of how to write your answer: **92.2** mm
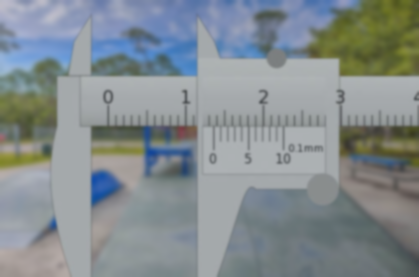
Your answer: **13.6** mm
